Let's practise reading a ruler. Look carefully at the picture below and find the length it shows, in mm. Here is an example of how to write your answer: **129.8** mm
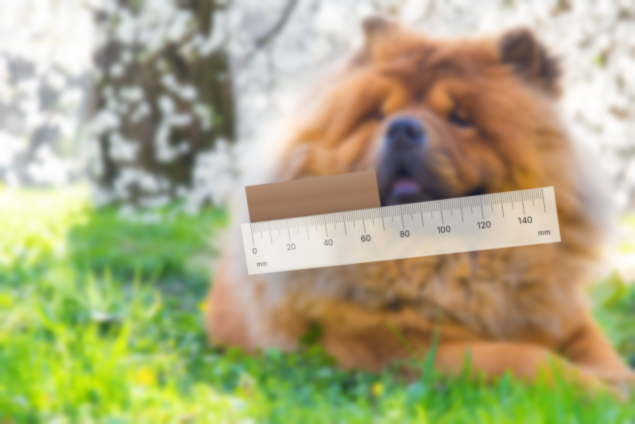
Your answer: **70** mm
